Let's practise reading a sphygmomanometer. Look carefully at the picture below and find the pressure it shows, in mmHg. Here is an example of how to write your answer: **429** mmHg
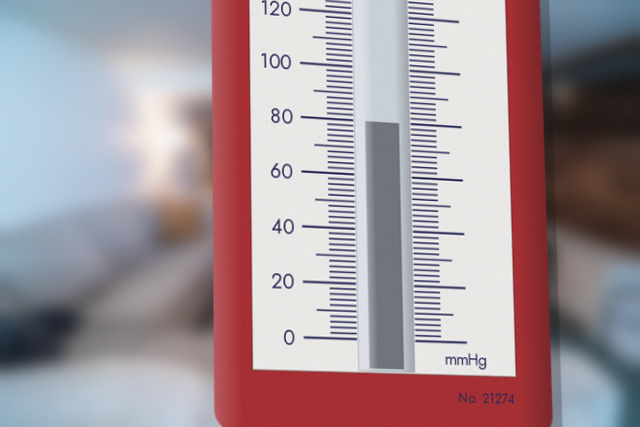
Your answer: **80** mmHg
